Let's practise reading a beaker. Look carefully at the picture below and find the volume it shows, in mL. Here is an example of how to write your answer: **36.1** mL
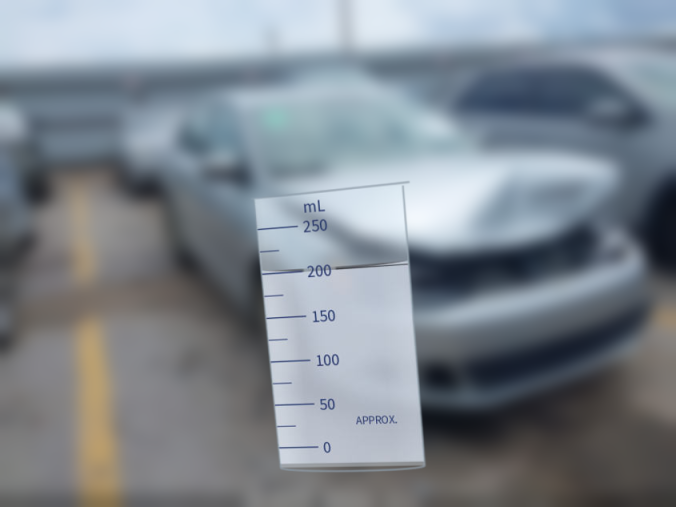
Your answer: **200** mL
